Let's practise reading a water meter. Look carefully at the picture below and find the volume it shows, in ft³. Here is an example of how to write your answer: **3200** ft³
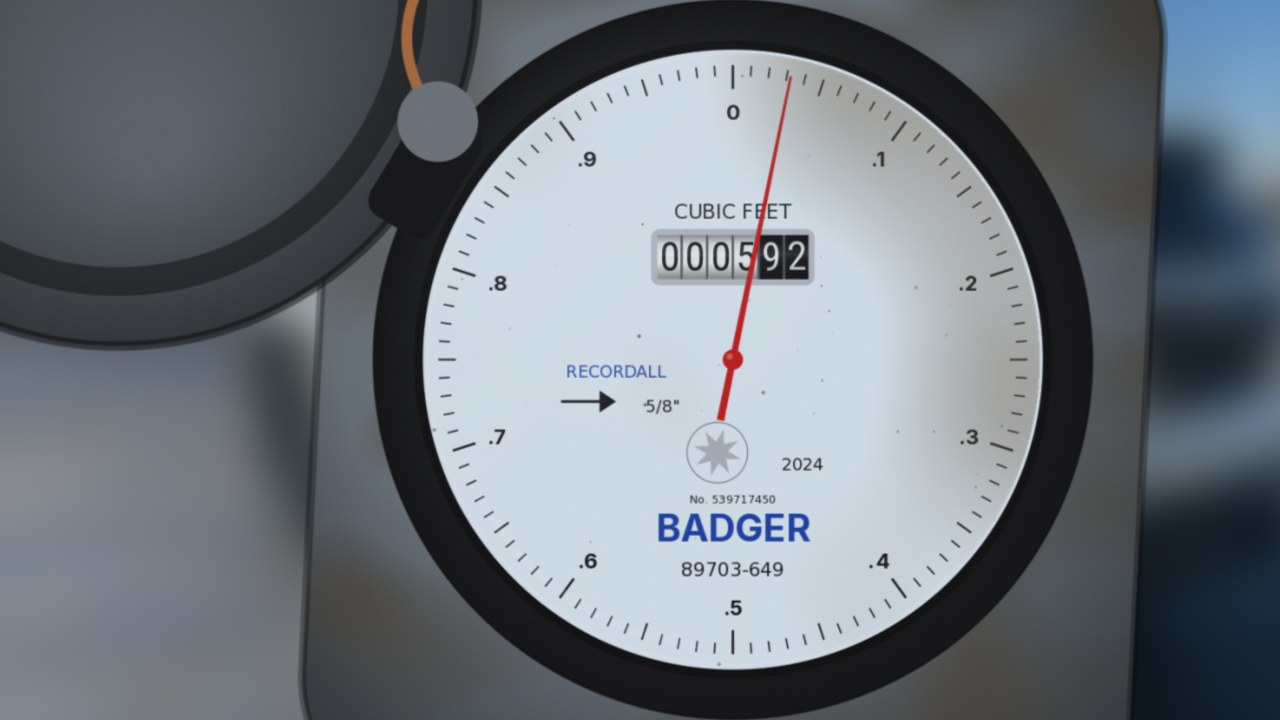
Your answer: **592.03** ft³
